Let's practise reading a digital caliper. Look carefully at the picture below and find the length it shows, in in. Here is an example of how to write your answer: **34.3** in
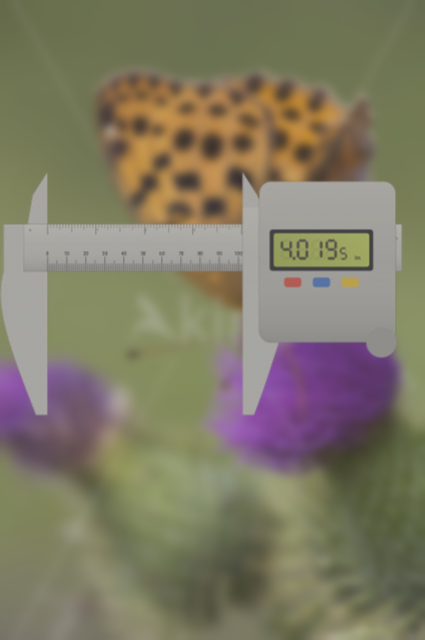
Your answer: **4.0195** in
